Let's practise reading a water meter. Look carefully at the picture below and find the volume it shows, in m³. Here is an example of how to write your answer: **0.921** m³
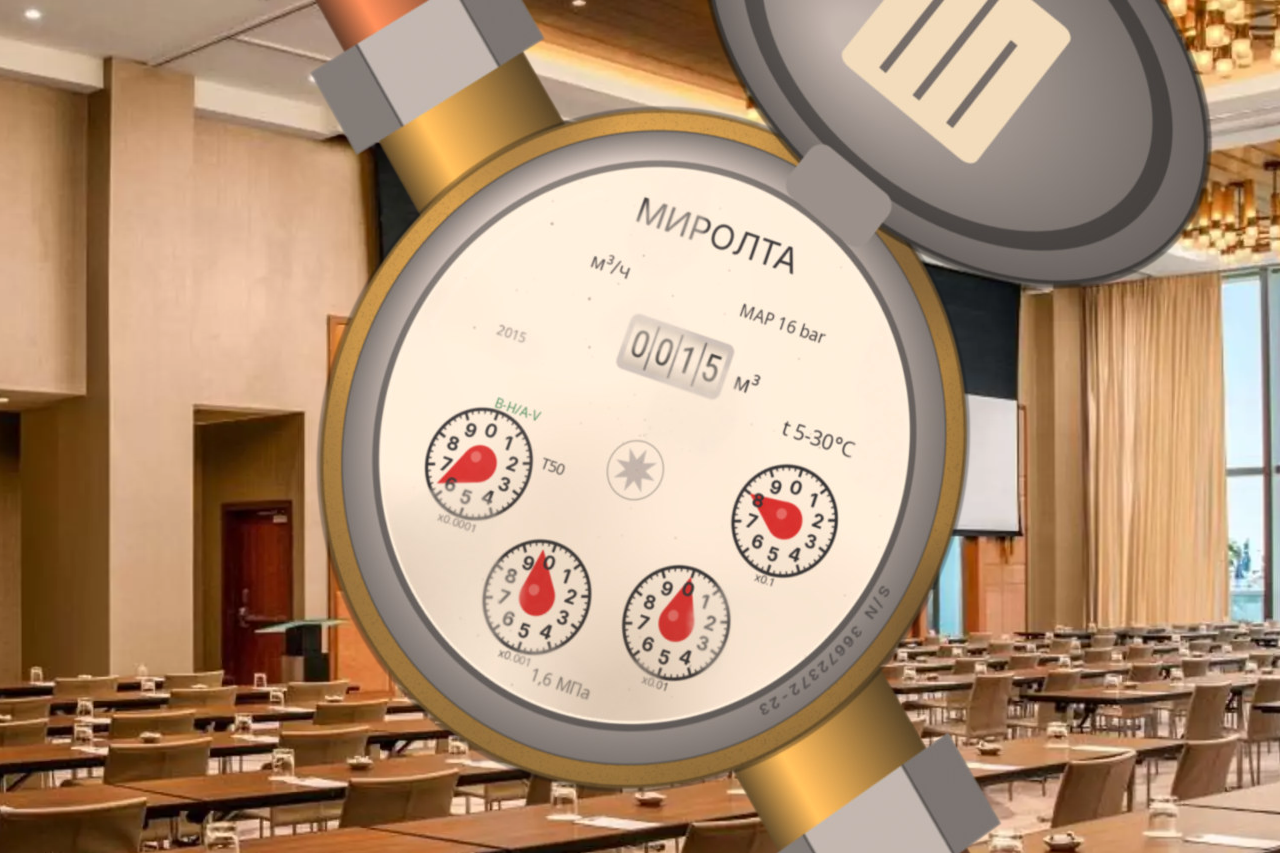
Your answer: **15.7996** m³
